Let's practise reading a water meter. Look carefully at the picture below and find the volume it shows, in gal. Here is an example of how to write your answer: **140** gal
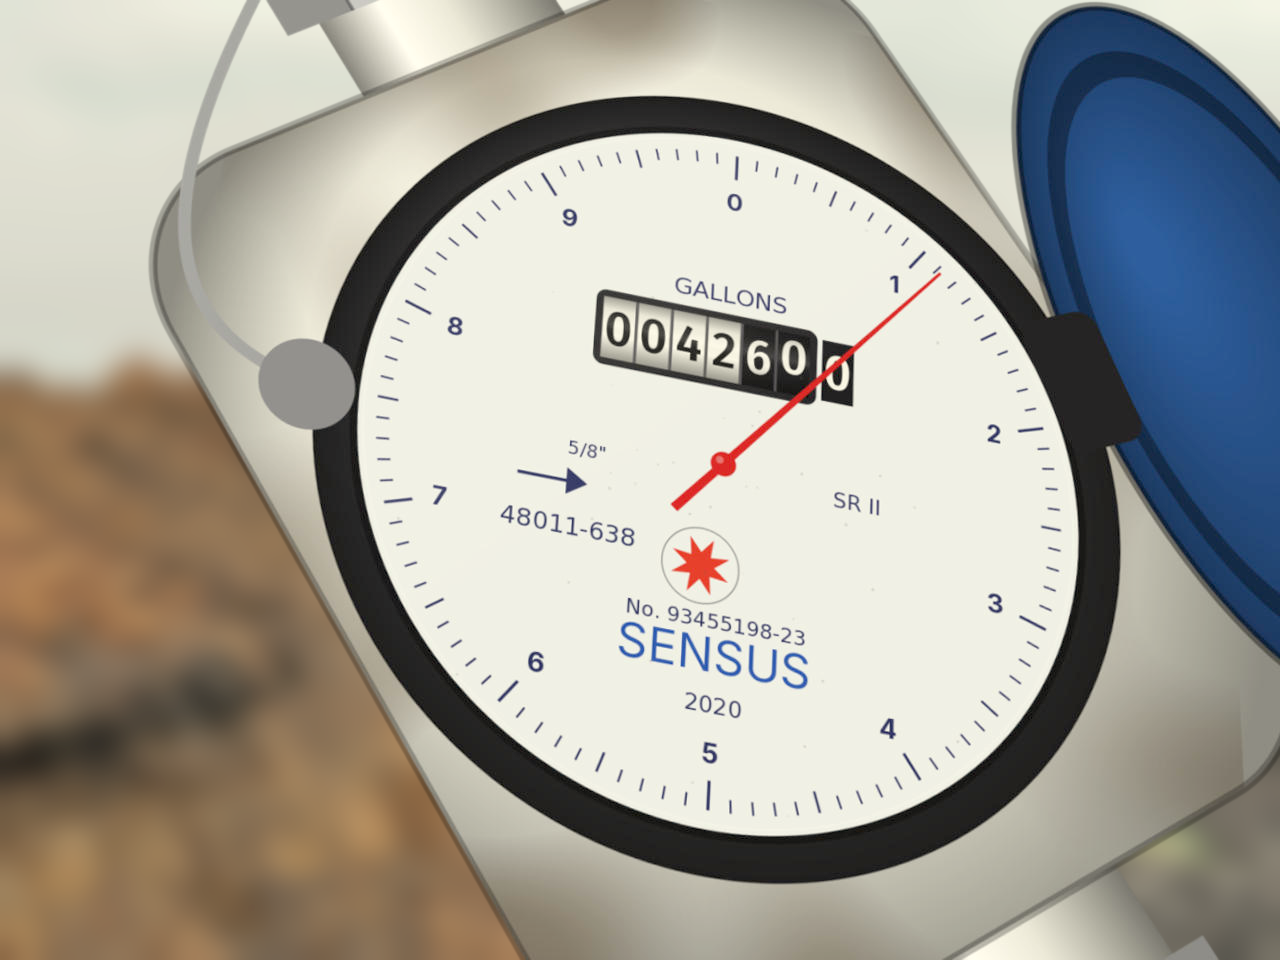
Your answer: **42601.1** gal
